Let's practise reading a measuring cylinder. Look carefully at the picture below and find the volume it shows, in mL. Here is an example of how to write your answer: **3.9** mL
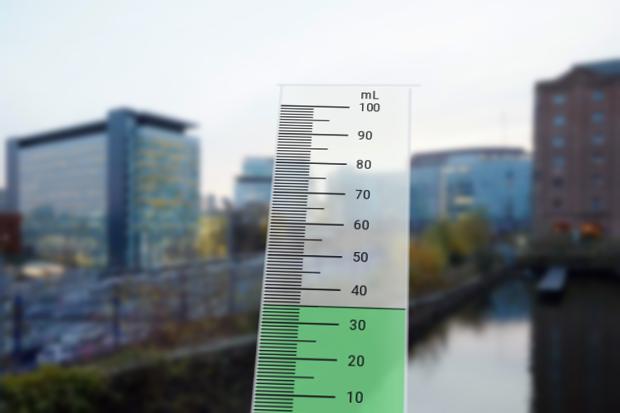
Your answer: **35** mL
